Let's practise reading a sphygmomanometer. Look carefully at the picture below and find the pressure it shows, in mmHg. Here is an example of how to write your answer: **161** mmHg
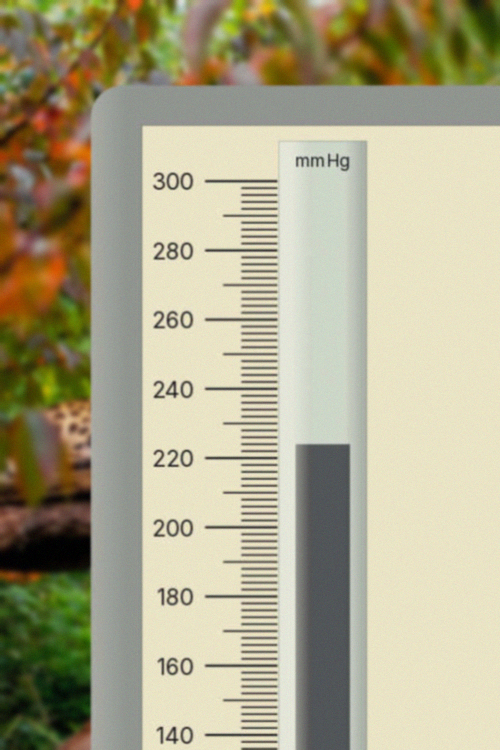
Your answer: **224** mmHg
